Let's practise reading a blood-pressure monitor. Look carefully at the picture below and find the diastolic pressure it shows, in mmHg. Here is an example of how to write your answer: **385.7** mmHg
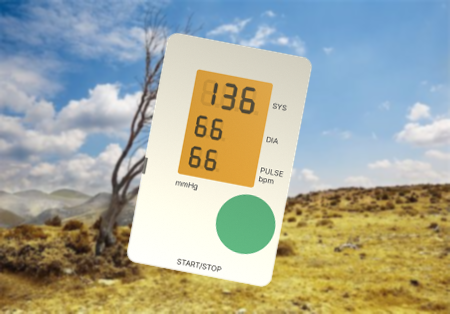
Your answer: **66** mmHg
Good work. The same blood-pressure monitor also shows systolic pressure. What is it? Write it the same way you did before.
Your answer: **136** mmHg
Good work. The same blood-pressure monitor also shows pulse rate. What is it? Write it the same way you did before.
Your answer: **66** bpm
